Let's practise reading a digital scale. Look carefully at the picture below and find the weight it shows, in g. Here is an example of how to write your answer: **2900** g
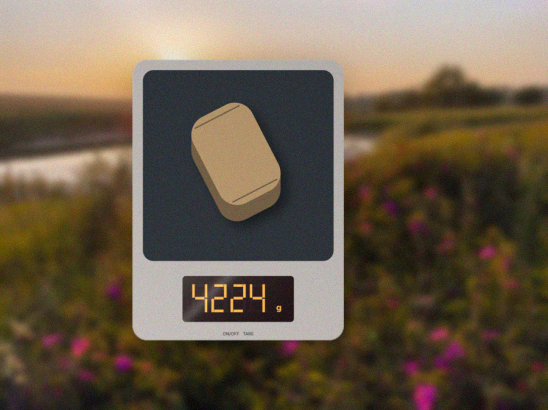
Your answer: **4224** g
